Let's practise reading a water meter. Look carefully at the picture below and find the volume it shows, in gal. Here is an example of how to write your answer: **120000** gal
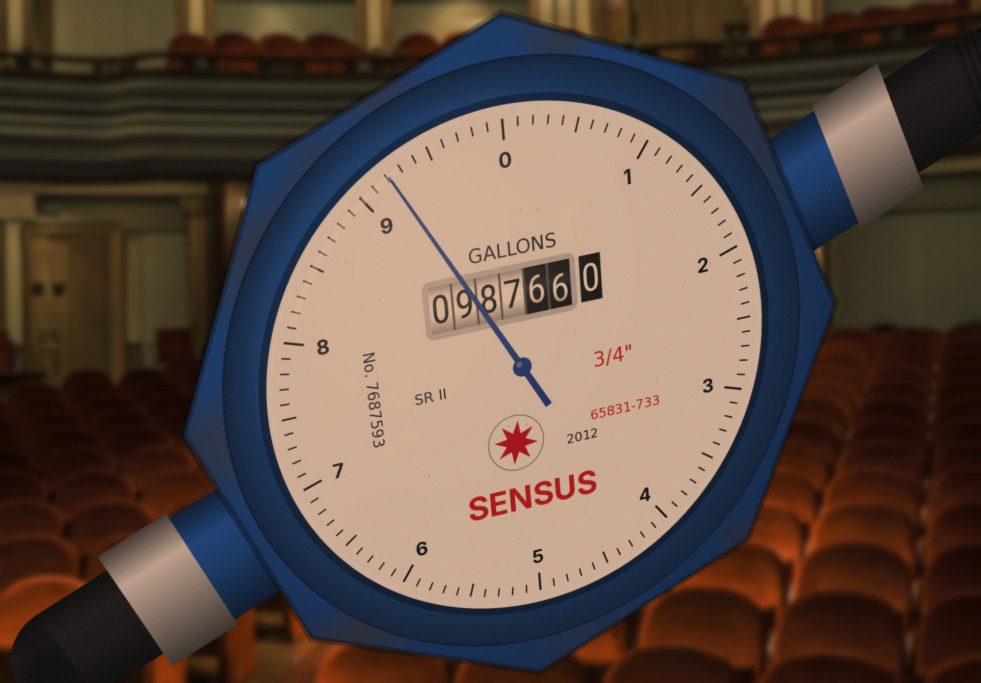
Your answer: **987659.2** gal
